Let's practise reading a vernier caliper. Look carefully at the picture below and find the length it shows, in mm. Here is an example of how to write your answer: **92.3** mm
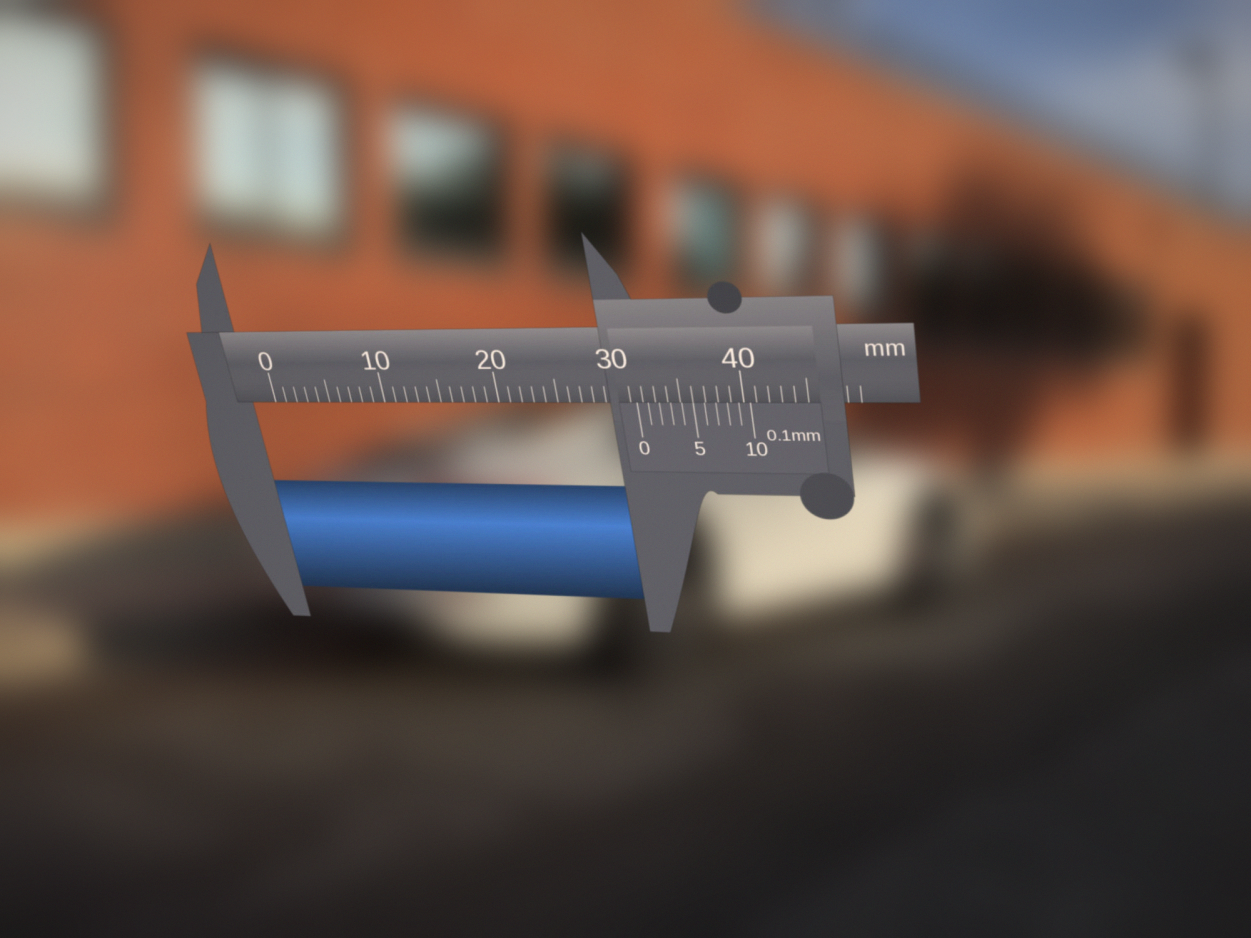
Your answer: **31.5** mm
